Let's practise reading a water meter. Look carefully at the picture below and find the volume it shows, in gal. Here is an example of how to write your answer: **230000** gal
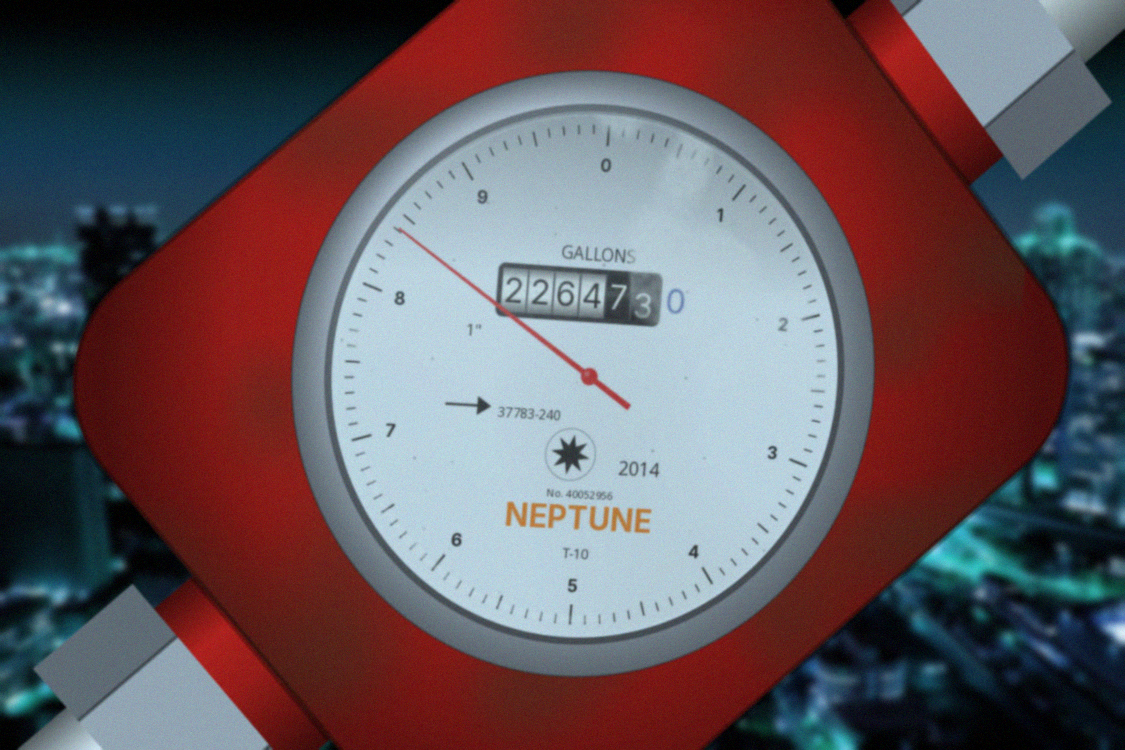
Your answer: **2264728.4** gal
